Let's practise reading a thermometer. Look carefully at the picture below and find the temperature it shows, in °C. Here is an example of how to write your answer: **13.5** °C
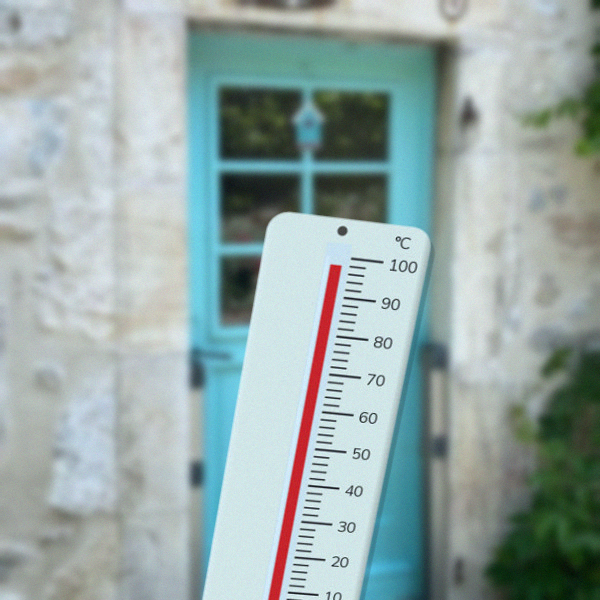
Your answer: **98** °C
